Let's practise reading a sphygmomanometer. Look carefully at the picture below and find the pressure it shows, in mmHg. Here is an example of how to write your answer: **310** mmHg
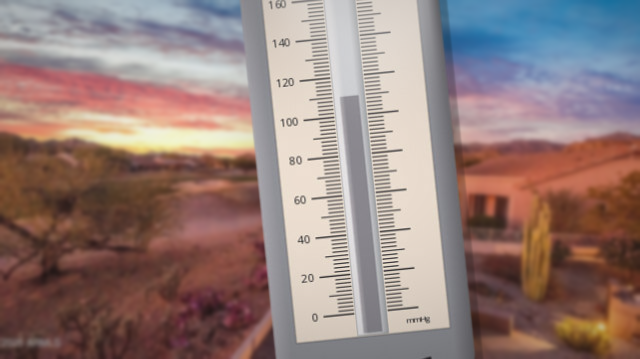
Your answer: **110** mmHg
